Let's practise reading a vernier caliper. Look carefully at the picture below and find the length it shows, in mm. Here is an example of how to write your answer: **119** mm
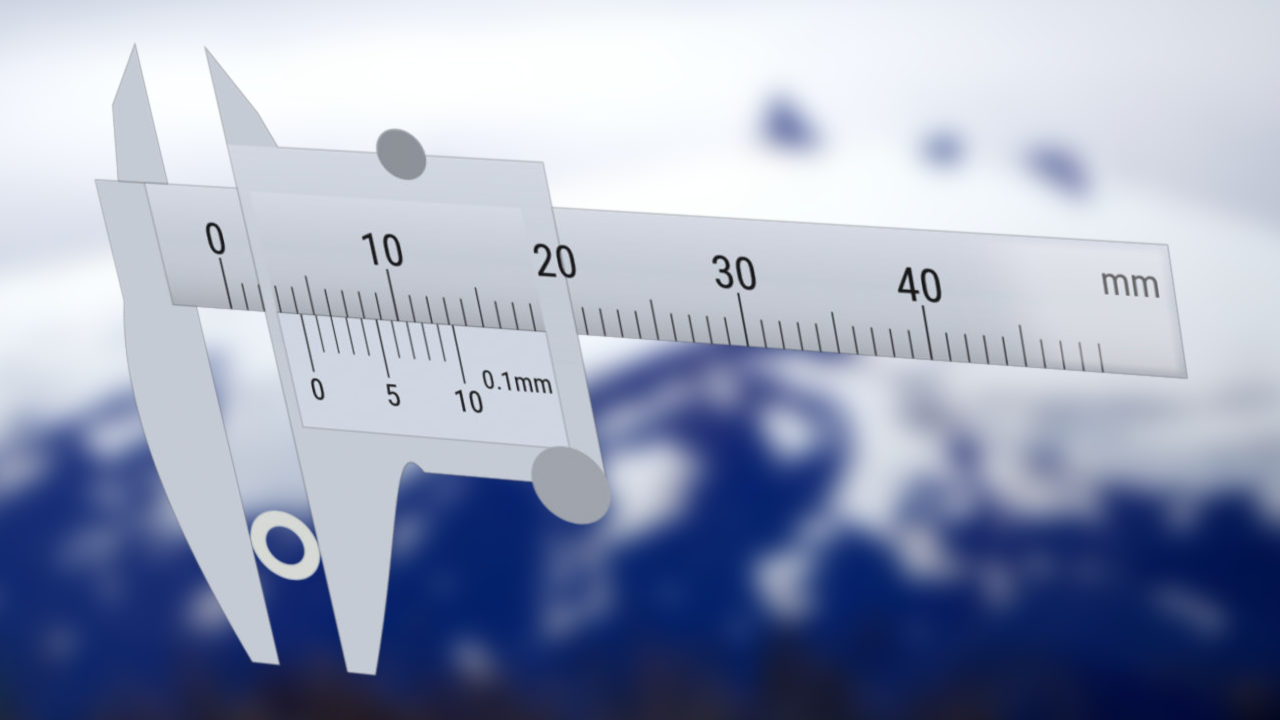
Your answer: **4.2** mm
